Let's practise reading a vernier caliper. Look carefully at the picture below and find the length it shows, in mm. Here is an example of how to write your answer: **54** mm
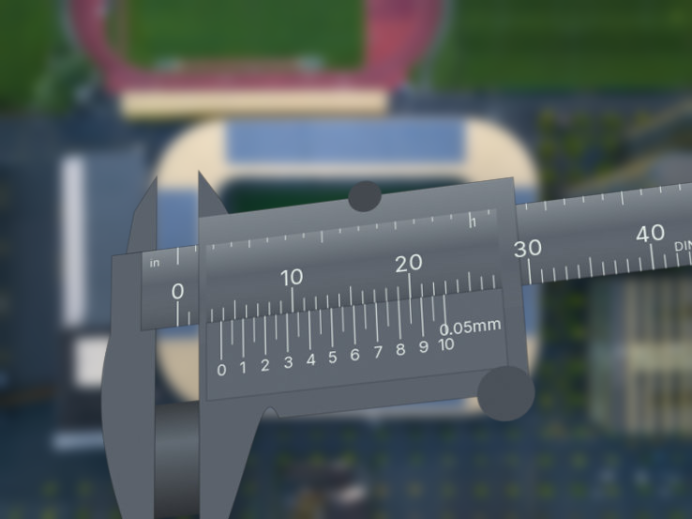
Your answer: **3.8** mm
